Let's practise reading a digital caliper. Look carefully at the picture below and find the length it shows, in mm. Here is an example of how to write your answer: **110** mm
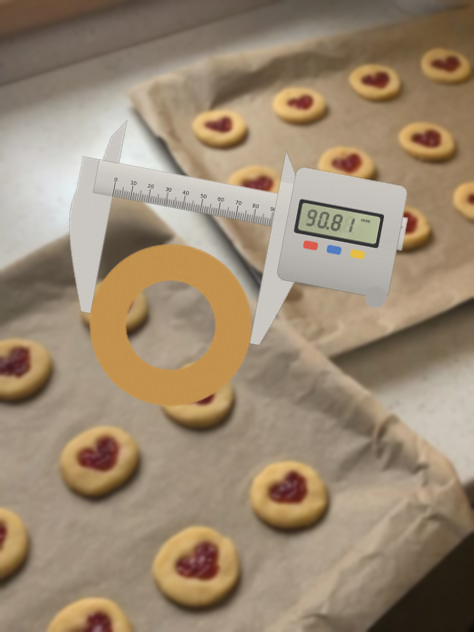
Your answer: **90.81** mm
